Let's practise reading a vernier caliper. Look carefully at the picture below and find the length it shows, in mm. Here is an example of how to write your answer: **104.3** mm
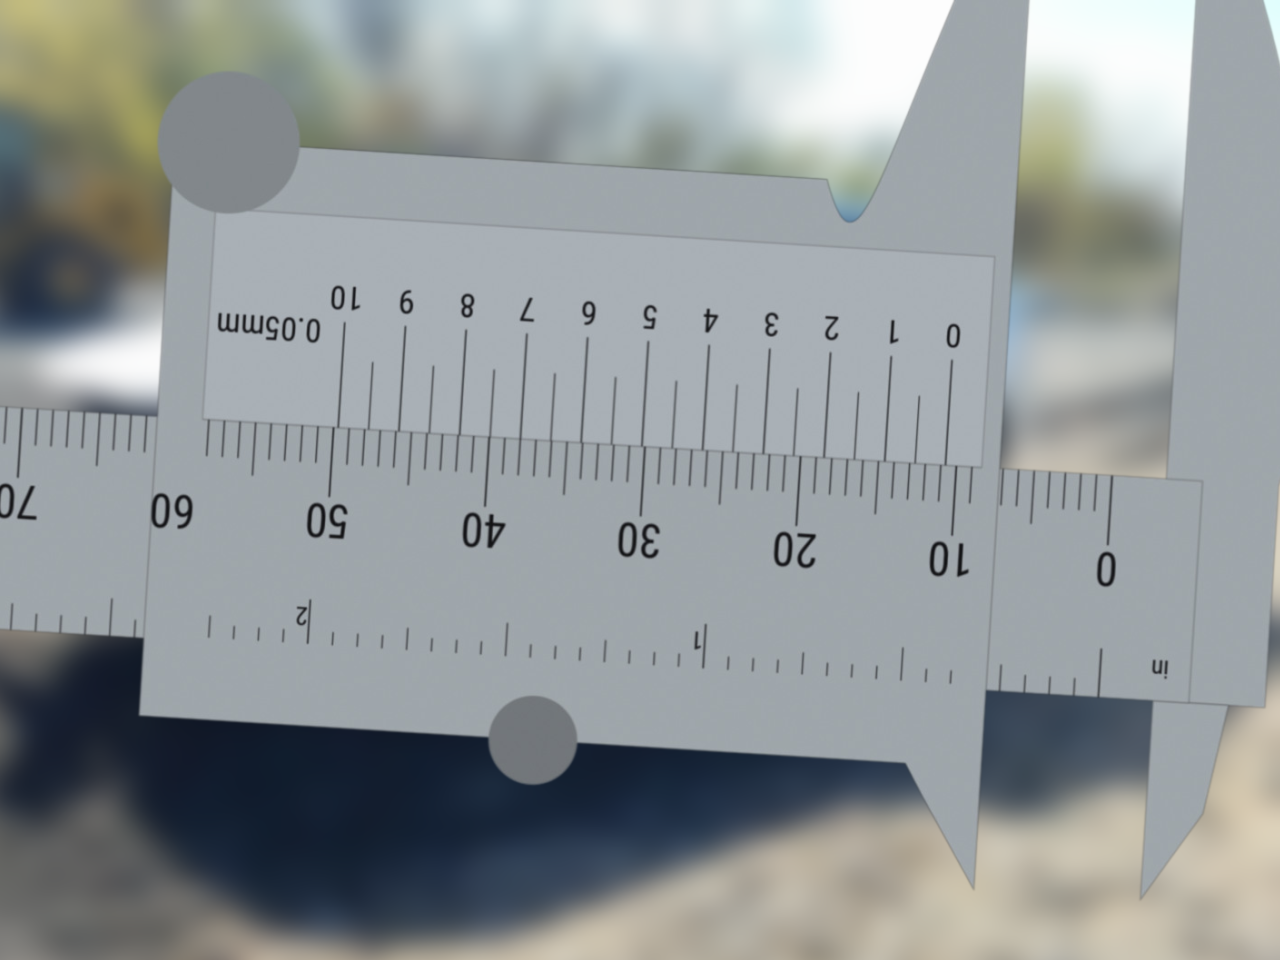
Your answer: **10.7** mm
